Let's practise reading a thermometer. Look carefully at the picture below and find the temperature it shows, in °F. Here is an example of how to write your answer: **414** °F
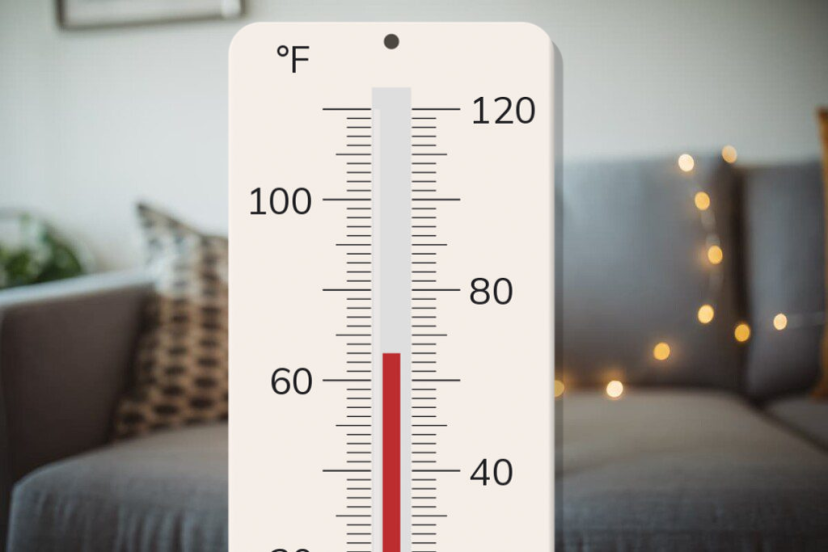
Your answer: **66** °F
